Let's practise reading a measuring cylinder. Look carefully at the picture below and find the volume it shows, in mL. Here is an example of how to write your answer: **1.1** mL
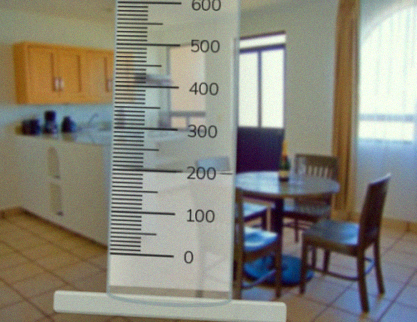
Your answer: **200** mL
